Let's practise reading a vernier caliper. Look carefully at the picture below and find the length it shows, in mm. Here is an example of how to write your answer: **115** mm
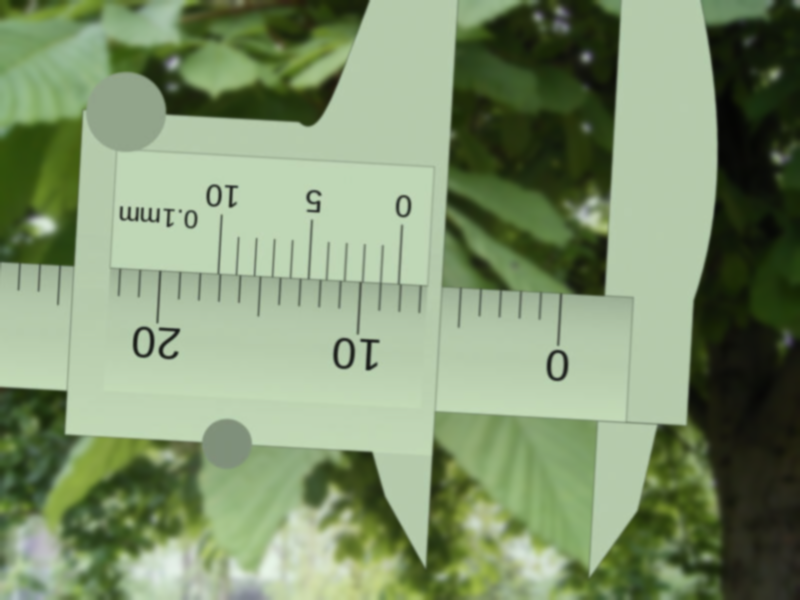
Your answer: **8.1** mm
